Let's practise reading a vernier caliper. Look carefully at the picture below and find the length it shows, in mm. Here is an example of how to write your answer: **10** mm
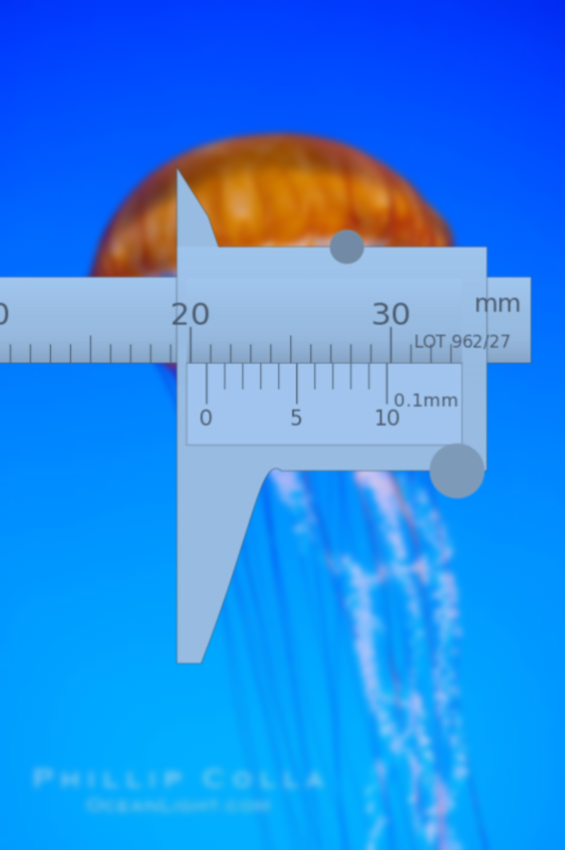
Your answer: **20.8** mm
